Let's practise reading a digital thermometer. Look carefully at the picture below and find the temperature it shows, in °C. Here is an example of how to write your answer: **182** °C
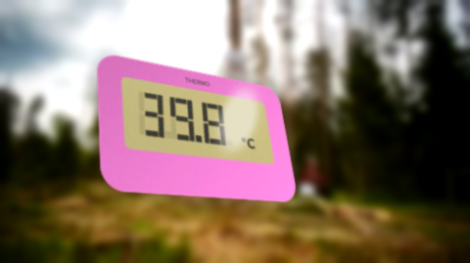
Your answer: **39.8** °C
